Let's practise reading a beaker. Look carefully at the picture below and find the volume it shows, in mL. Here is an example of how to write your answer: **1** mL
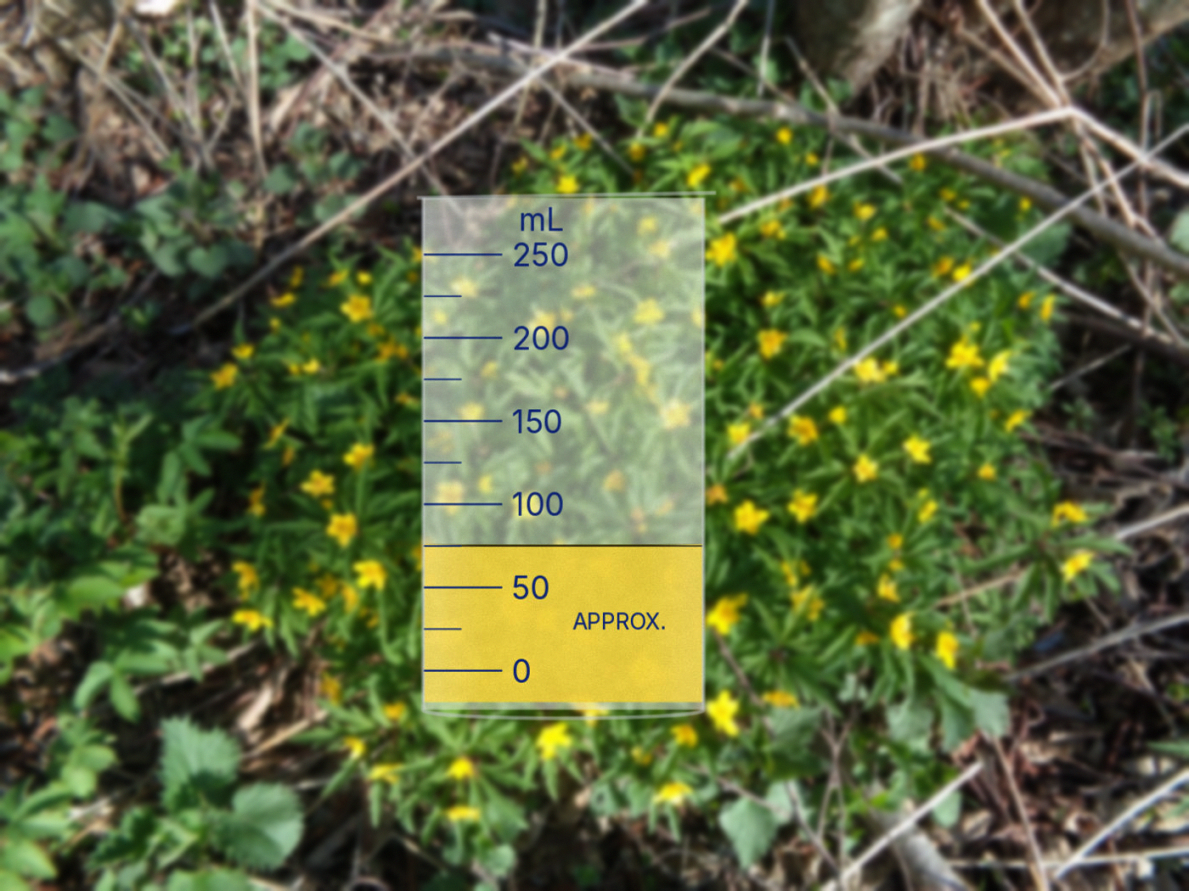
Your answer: **75** mL
